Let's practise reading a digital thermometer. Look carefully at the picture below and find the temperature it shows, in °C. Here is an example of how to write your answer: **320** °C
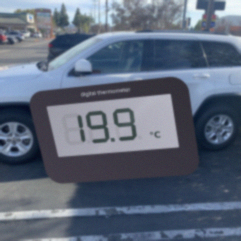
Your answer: **19.9** °C
